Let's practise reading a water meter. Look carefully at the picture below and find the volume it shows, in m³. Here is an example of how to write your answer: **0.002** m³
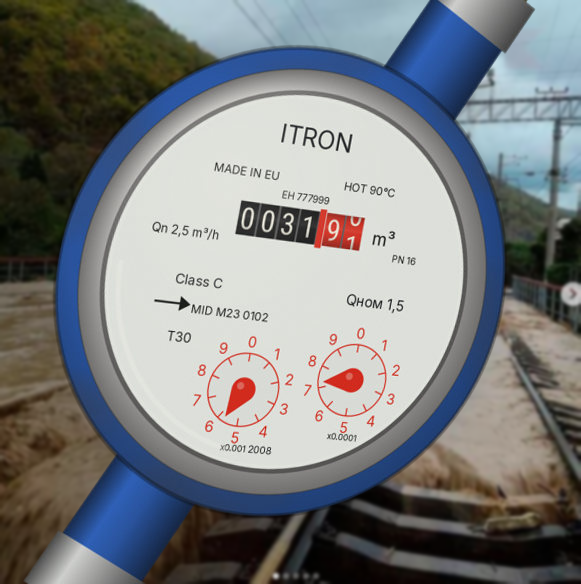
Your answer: **31.9057** m³
